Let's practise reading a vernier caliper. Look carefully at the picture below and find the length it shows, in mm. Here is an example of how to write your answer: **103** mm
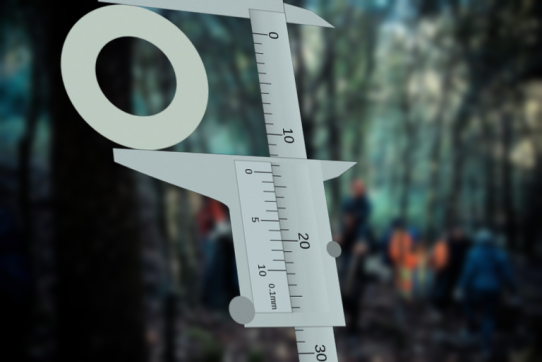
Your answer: **13.7** mm
